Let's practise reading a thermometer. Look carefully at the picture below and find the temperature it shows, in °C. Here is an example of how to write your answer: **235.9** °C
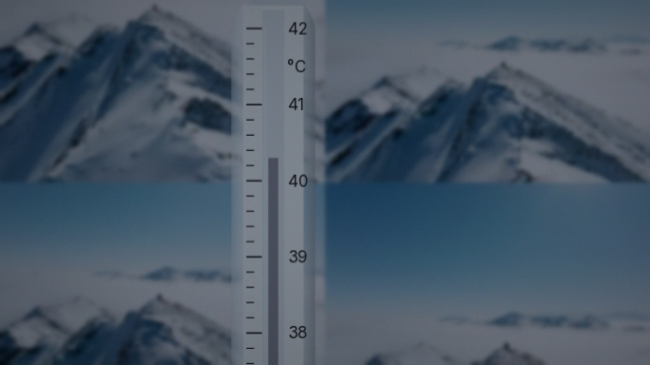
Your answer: **40.3** °C
